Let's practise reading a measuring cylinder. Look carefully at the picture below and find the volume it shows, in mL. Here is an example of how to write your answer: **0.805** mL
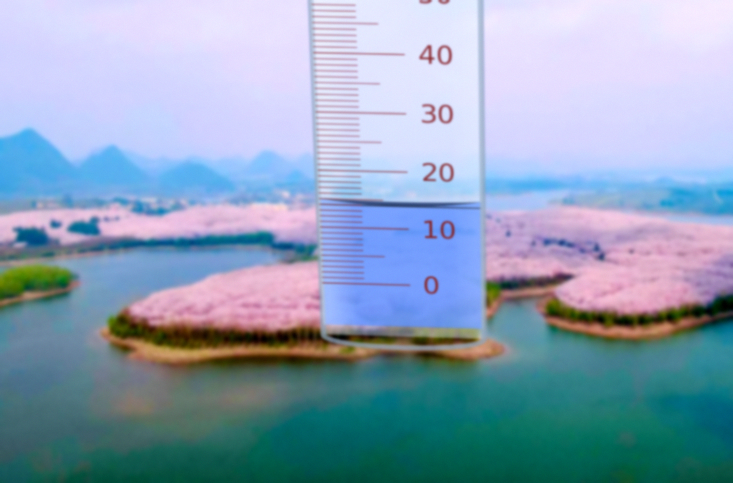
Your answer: **14** mL
